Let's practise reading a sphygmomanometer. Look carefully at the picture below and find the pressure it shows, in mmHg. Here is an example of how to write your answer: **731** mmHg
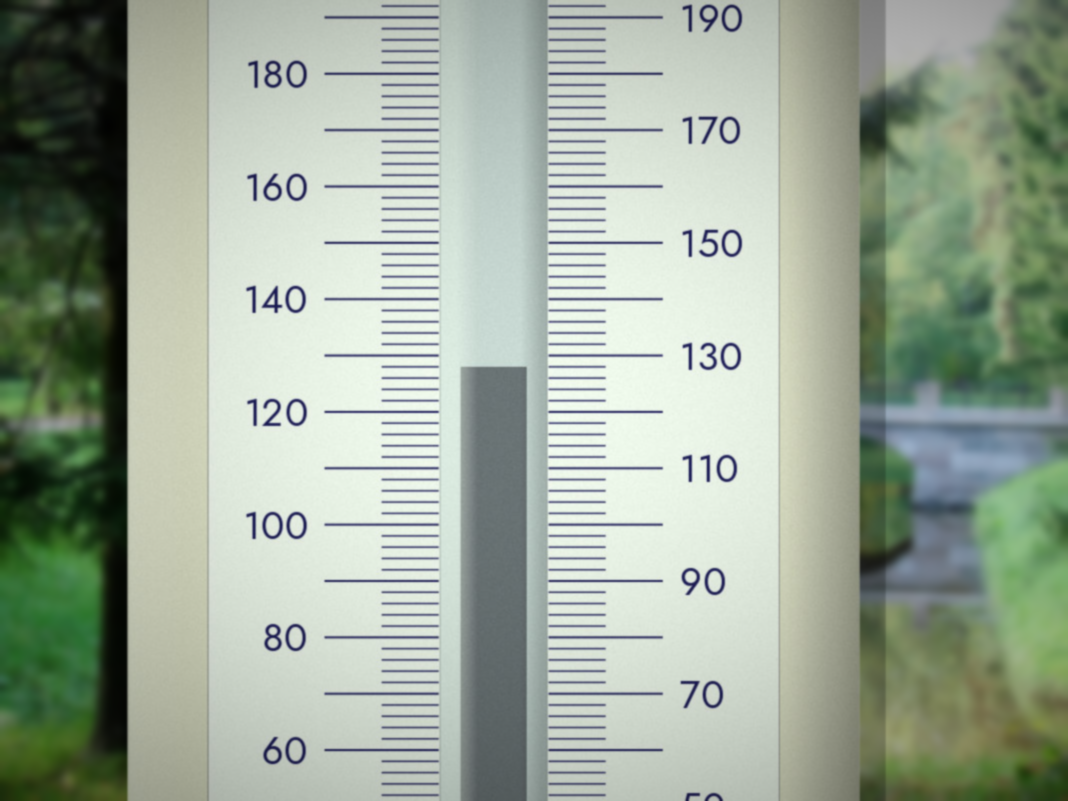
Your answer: **128** mmHg
